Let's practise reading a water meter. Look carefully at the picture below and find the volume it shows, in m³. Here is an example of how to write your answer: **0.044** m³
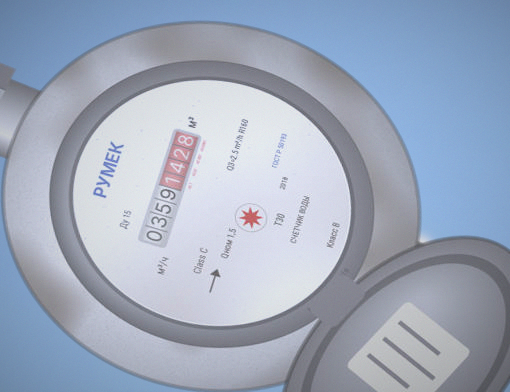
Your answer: **359.1428** m³
